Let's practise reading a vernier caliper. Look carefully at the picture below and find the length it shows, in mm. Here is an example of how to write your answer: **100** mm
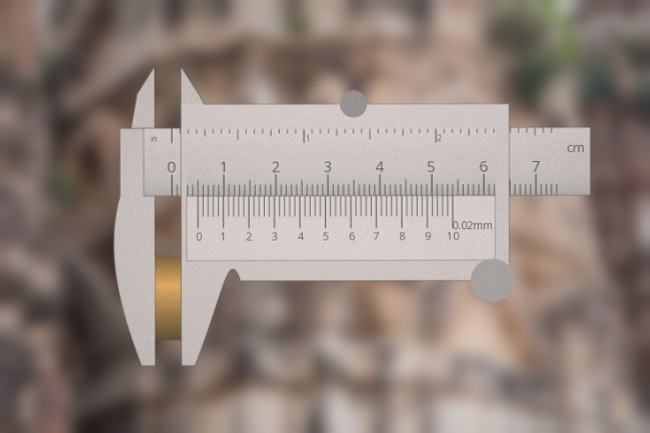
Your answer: **5.0** mm
